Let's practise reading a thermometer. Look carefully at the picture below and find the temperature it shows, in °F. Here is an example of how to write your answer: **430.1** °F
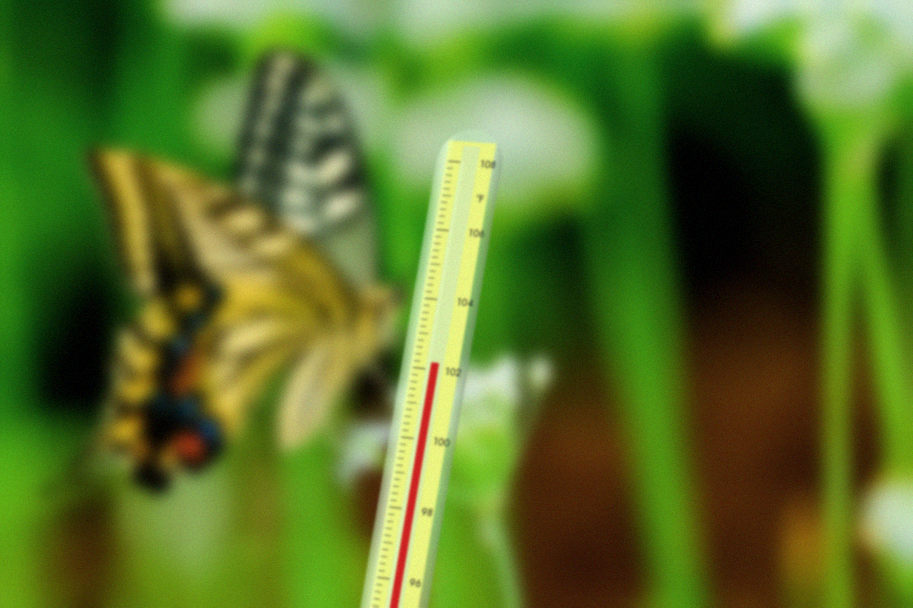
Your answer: **102.2** °F
